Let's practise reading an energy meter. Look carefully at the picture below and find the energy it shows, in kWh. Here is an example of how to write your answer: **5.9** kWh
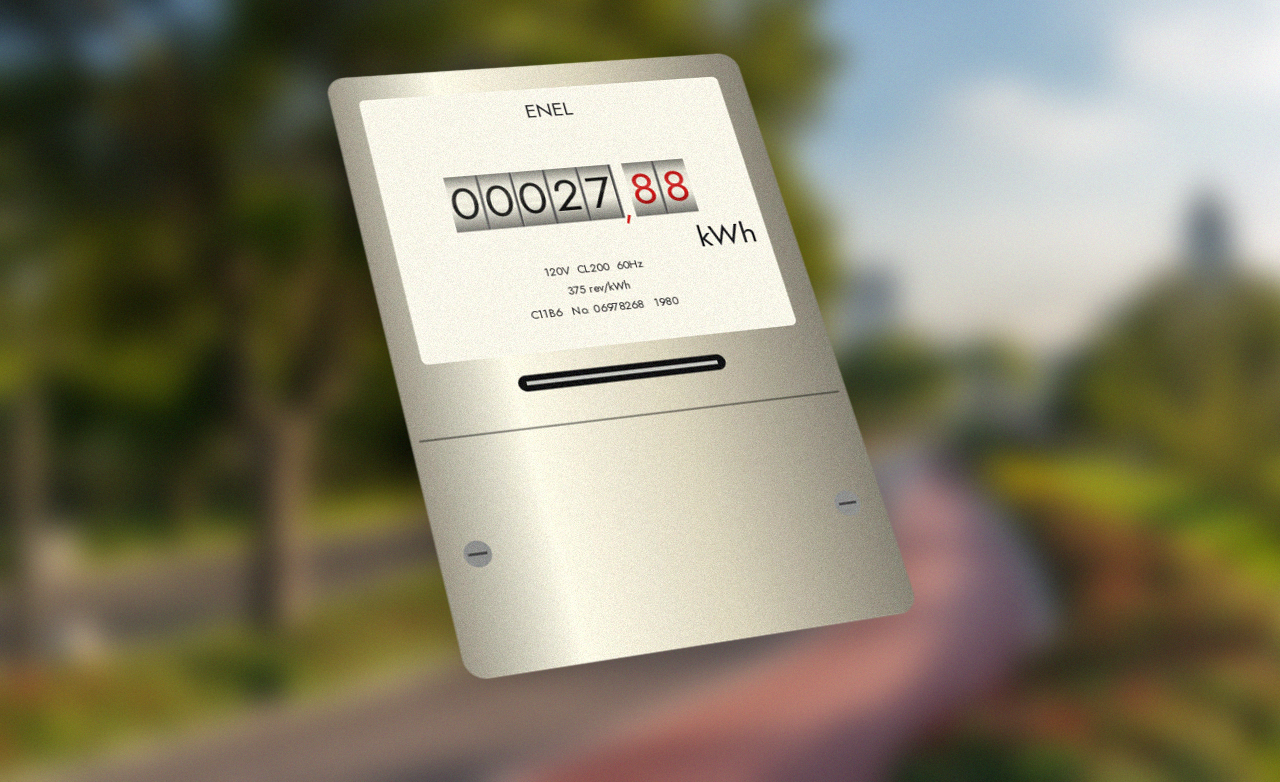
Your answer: **27.88** kWh
